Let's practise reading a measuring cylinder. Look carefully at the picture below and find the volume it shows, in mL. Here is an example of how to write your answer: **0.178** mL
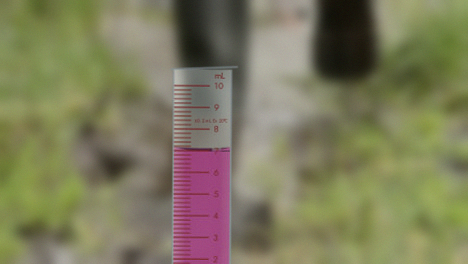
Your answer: **7** mL
